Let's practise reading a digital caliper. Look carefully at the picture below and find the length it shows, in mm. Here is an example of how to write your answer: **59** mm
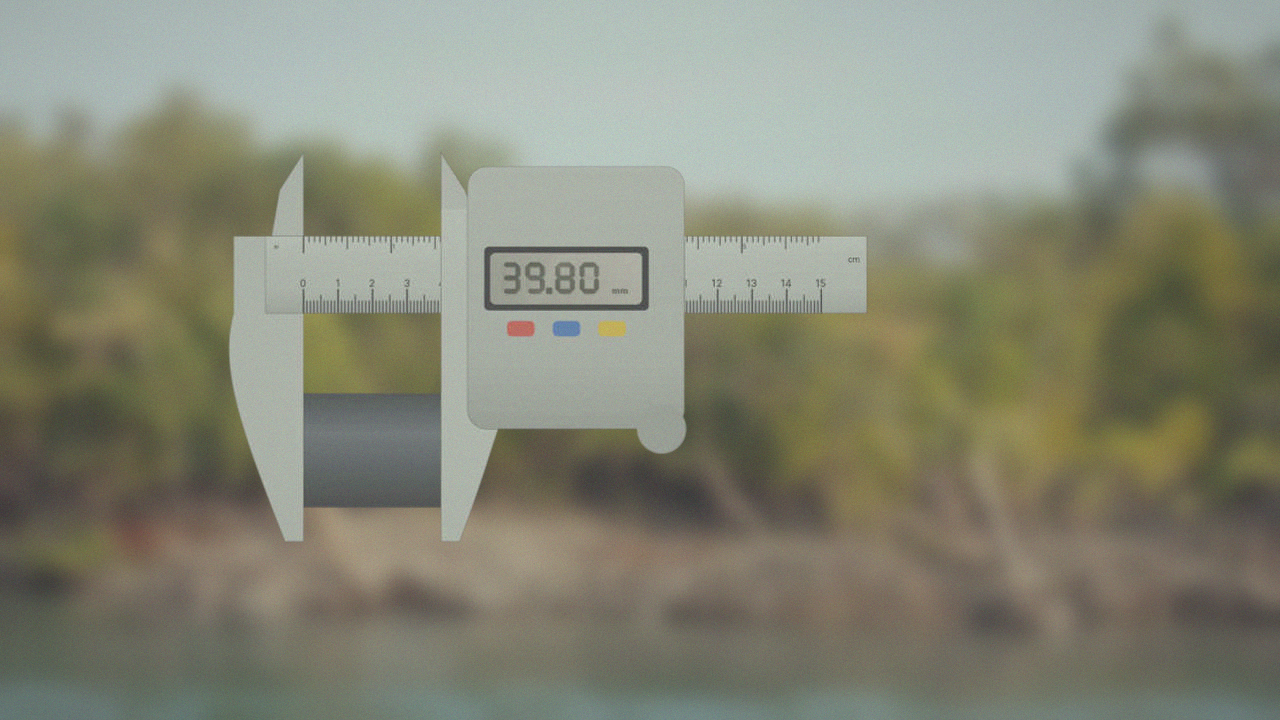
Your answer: **39.80** mm
